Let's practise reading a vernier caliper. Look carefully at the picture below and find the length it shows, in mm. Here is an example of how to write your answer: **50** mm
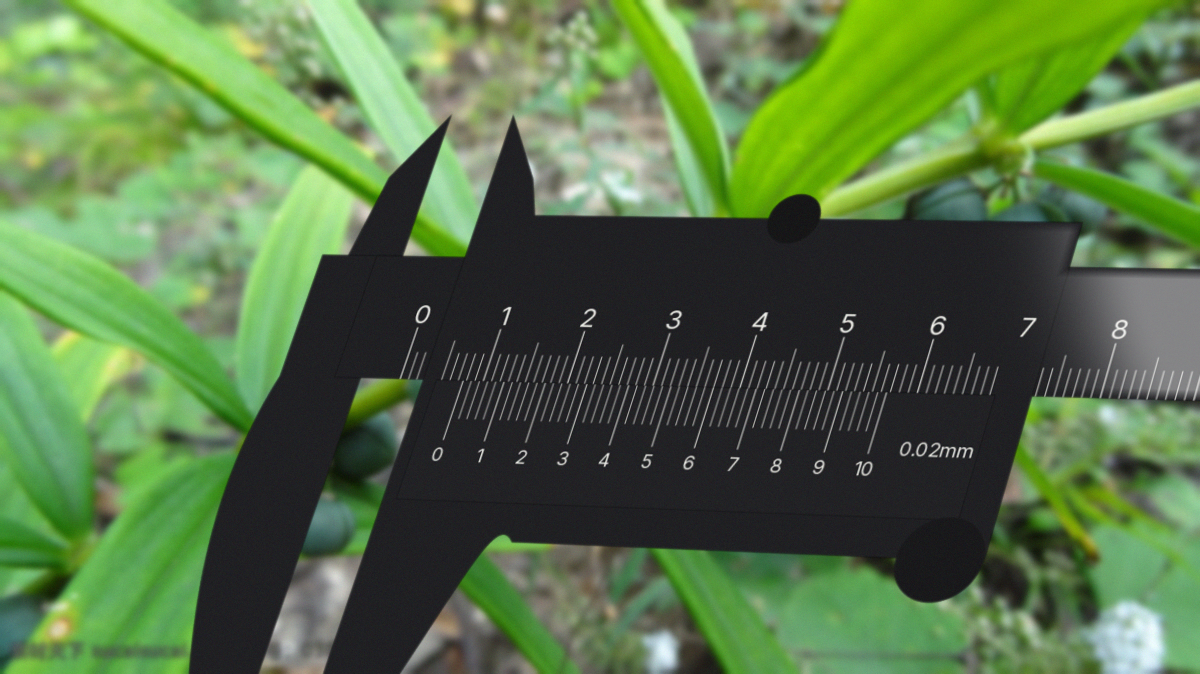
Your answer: **7.6** mm
